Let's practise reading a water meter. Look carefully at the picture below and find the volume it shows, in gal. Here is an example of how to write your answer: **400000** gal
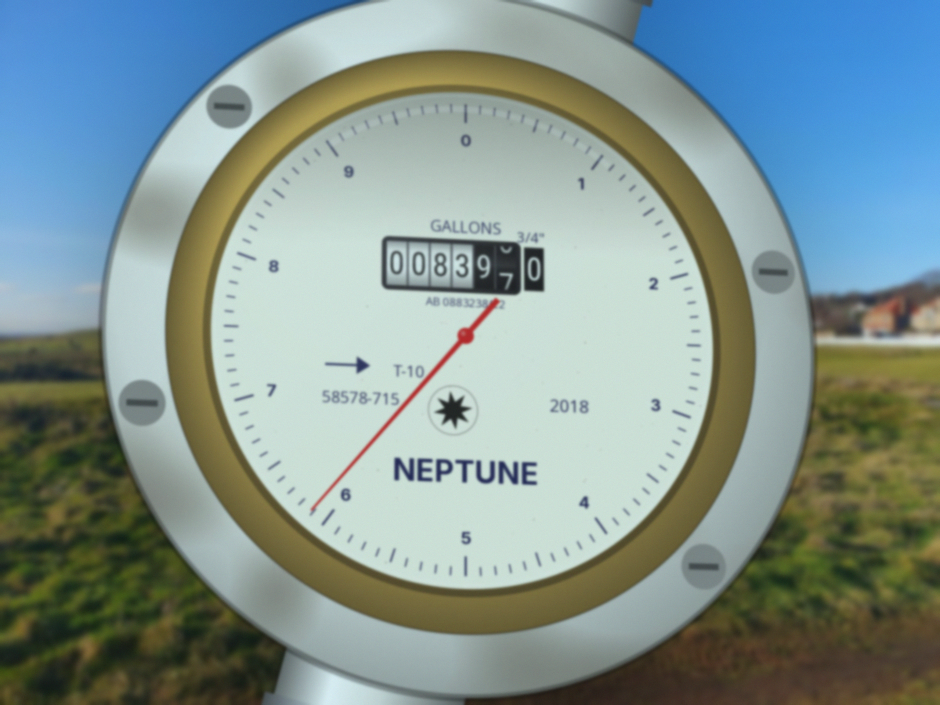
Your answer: **83966.1** gal
